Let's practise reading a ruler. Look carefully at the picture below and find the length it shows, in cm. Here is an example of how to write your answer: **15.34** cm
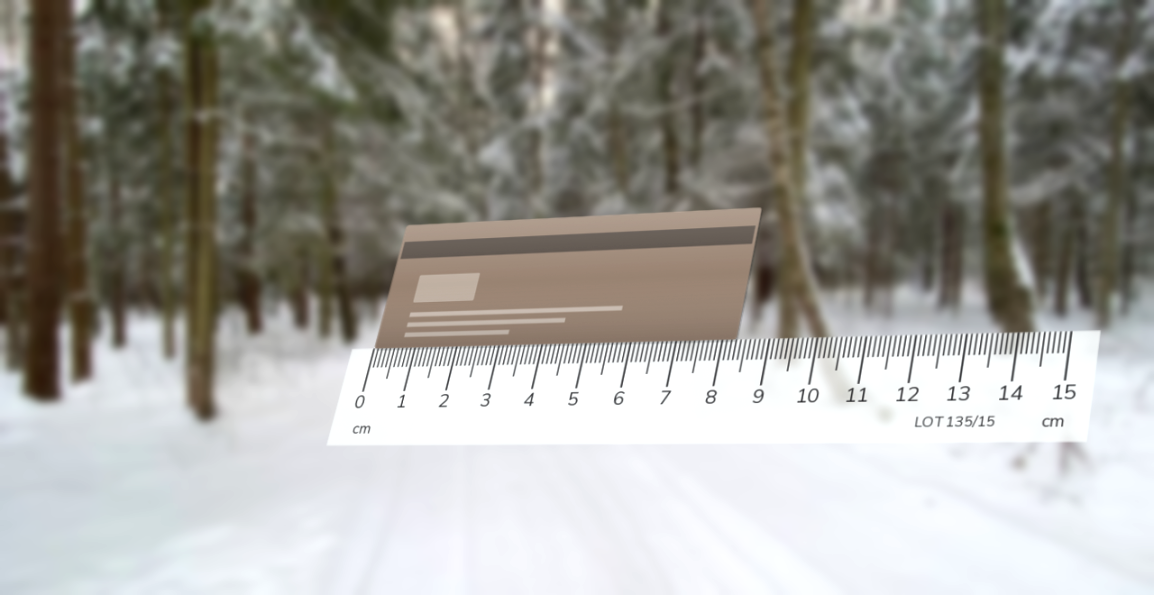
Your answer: **8.3** cm
